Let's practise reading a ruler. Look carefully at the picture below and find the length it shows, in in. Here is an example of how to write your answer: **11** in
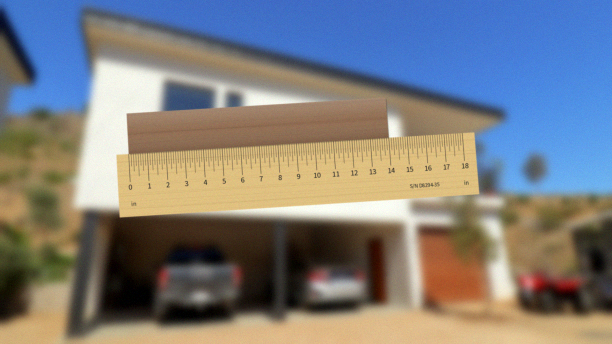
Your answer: **14** in
